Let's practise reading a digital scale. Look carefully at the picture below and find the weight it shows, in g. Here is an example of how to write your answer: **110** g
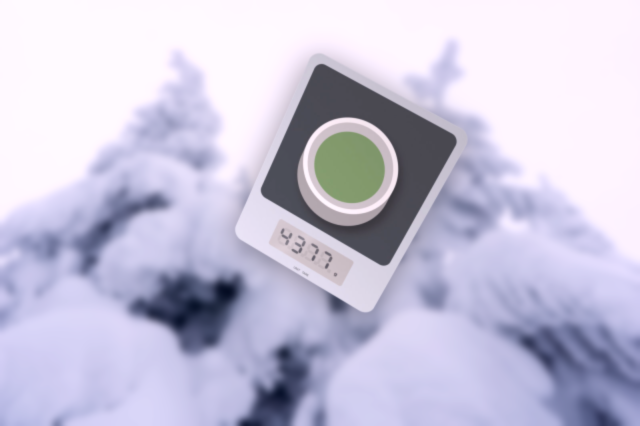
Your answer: **4377** g
